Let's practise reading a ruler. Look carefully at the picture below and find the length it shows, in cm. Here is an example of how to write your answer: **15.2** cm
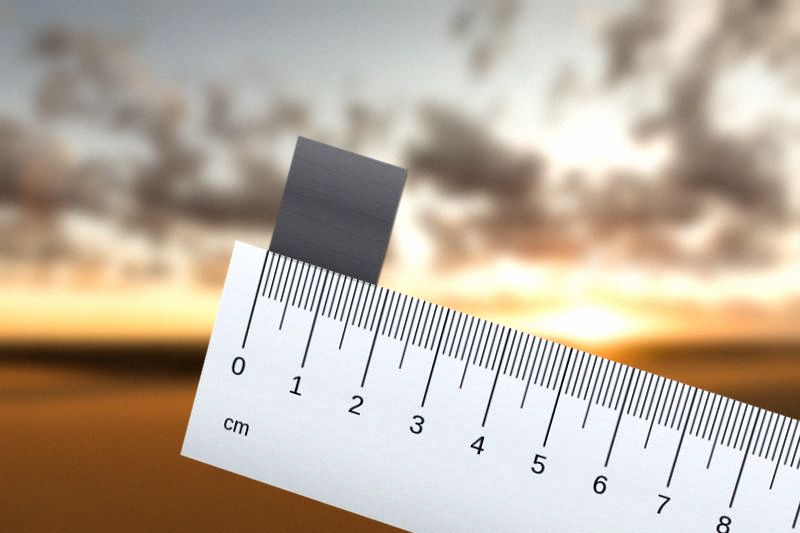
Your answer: **1.8** cm
